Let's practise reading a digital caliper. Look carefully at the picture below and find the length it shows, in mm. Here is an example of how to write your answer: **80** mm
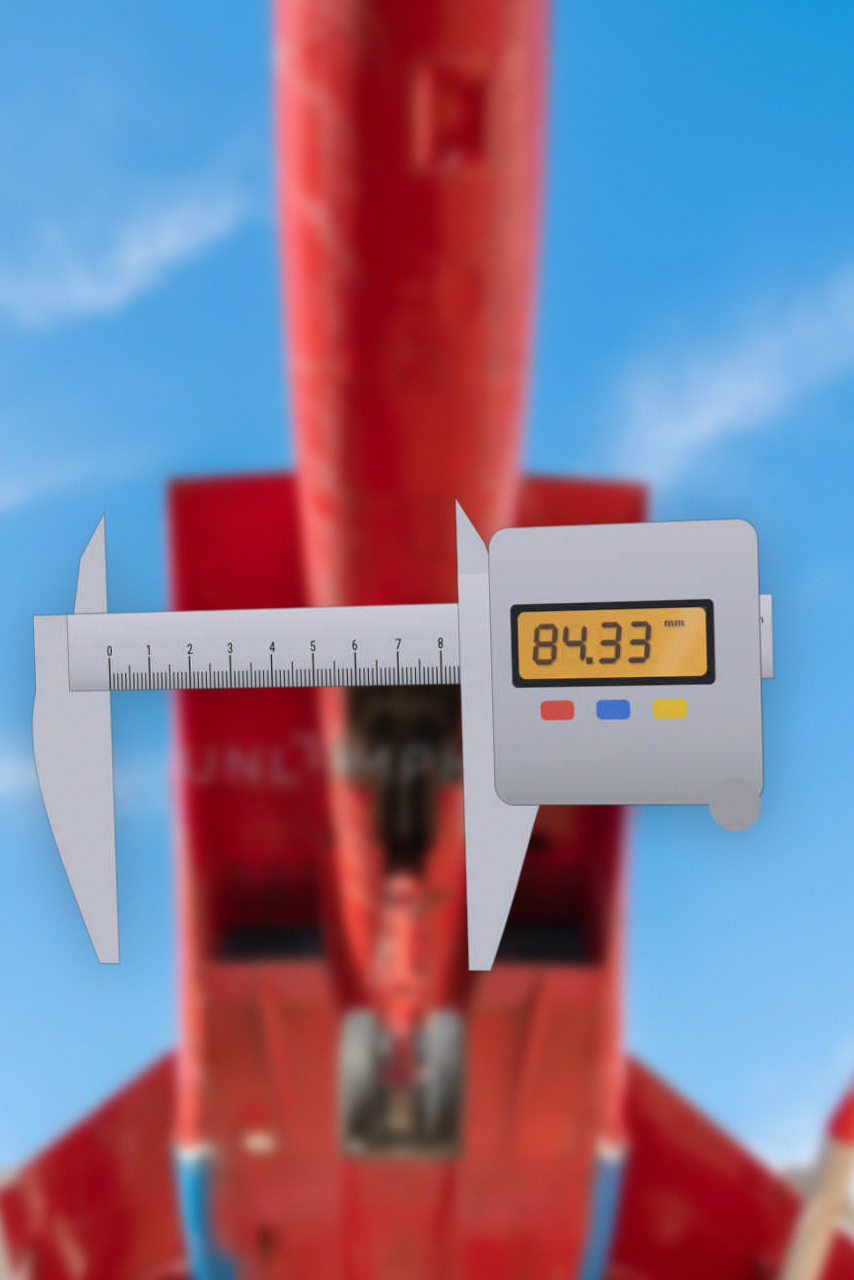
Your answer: **84.33** mm
